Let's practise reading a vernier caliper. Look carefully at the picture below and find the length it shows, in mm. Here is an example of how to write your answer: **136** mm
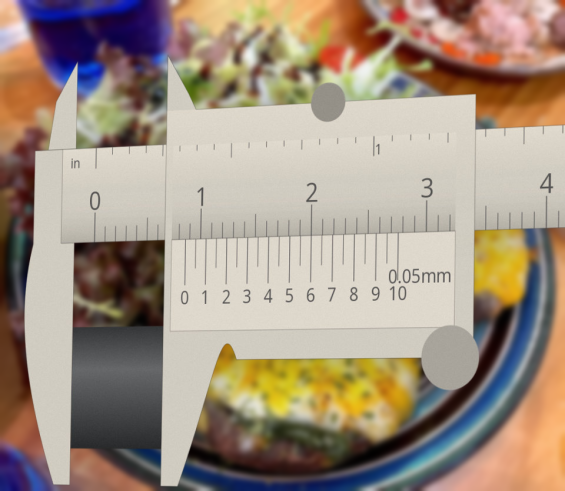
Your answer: **8.6** mm
